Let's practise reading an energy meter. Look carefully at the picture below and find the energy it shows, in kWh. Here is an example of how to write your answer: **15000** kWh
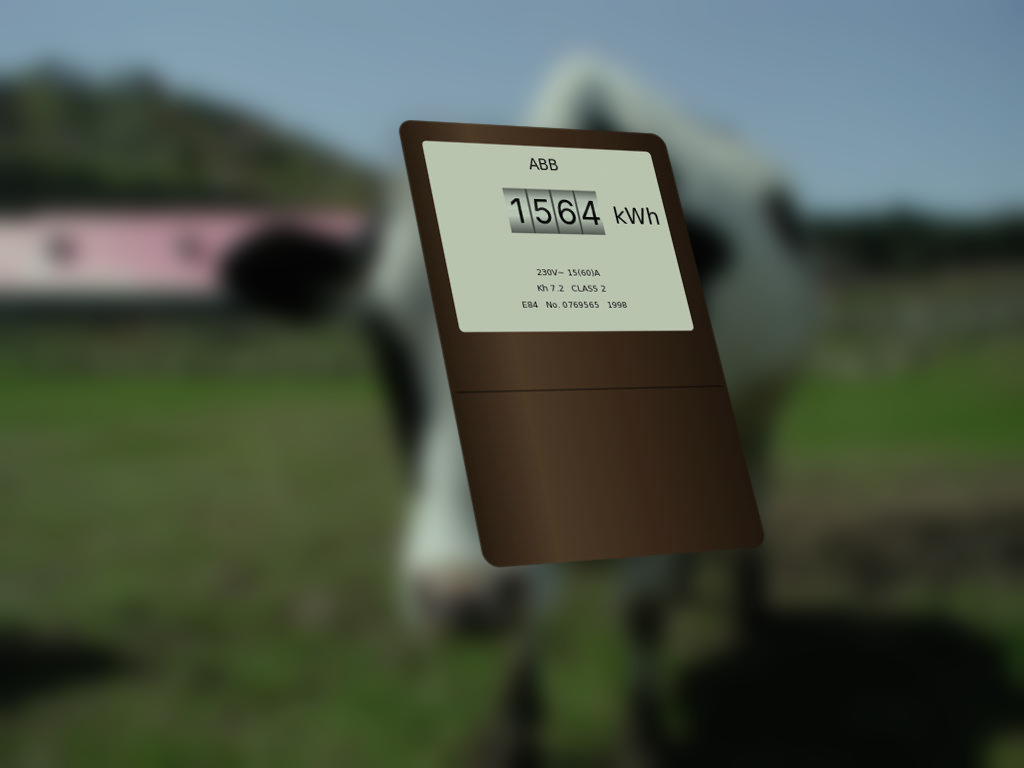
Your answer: **1564** kWh
